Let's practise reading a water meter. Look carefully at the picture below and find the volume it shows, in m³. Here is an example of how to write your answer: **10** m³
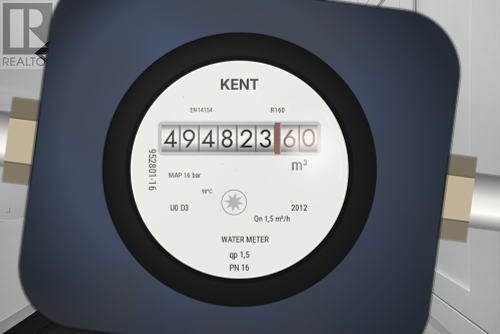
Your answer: **494823.60** m³
